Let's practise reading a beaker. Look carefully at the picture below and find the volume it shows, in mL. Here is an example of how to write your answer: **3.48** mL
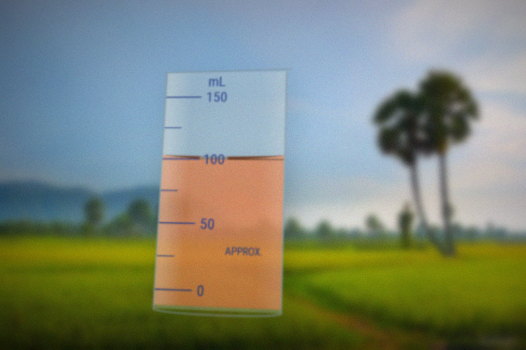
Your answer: **100** mL
